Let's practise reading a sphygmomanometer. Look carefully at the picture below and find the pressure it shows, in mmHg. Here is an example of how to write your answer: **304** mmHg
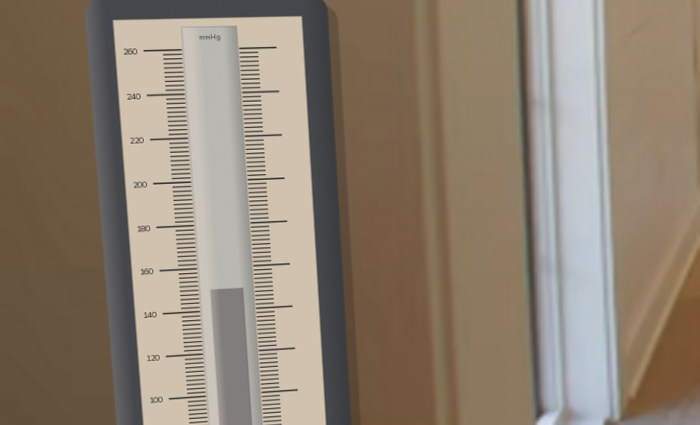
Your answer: **150** mmHg
